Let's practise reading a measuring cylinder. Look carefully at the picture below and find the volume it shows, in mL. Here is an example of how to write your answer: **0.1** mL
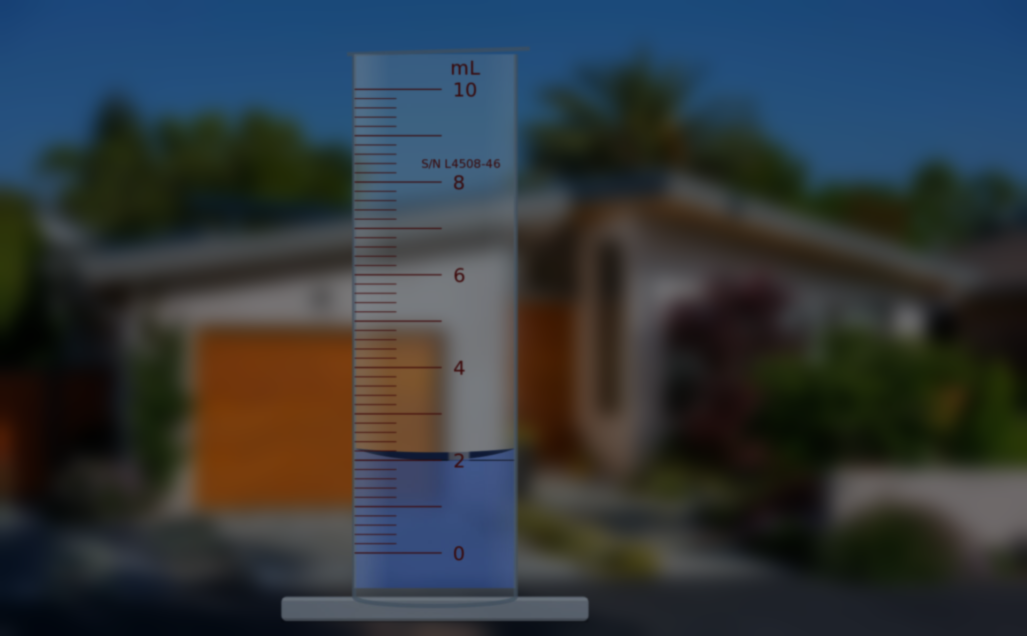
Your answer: **2** mL
